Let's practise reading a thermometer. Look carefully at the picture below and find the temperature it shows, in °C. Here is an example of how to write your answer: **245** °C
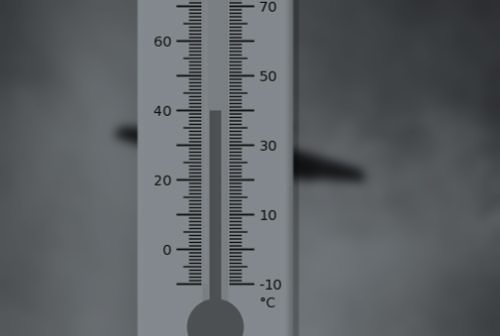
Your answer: **40** °C
